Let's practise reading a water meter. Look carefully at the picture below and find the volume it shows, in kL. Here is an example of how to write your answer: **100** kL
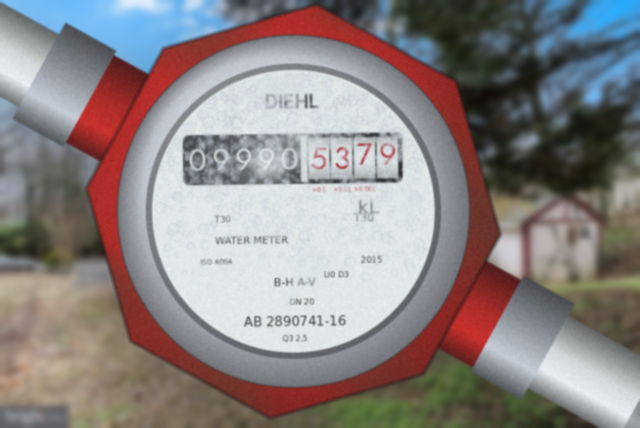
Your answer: **9990.5379** kL
